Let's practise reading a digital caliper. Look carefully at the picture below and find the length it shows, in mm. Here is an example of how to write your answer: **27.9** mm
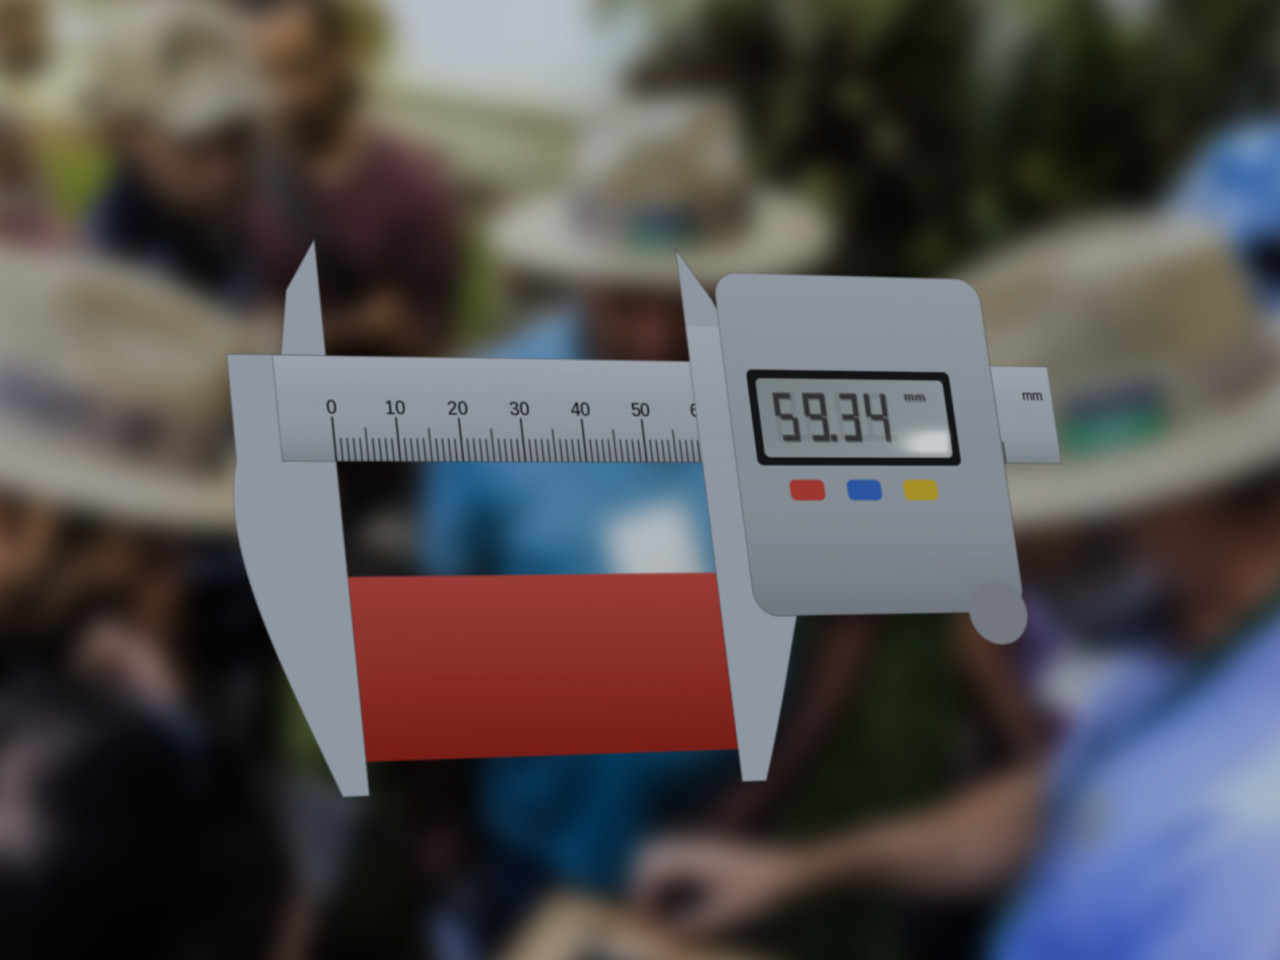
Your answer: **59.34** mm
